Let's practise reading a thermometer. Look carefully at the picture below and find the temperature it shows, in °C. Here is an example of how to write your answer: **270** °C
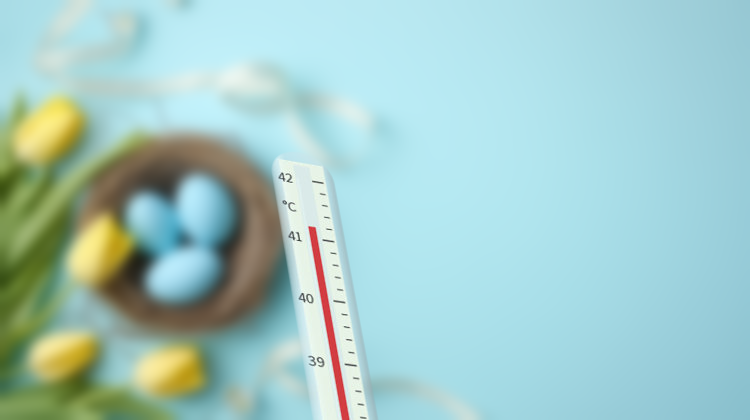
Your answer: **41.2** °C
